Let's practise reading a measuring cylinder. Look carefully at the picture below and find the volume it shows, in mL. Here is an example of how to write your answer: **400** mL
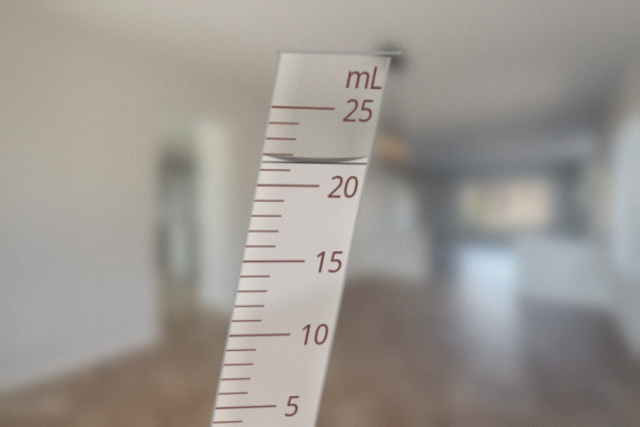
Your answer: **21.5** mL
